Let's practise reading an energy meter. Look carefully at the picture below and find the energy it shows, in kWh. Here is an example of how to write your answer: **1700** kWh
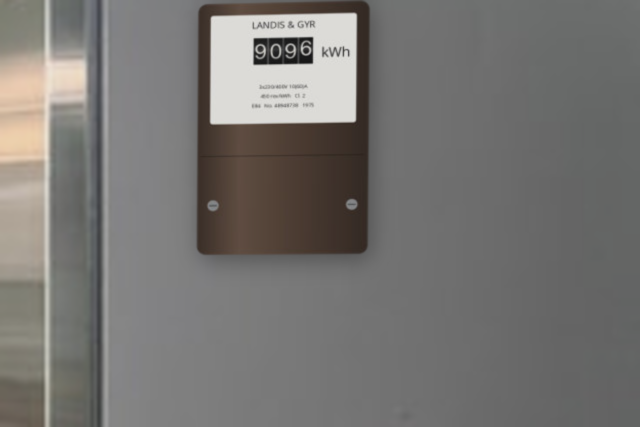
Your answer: **9096** kWh
